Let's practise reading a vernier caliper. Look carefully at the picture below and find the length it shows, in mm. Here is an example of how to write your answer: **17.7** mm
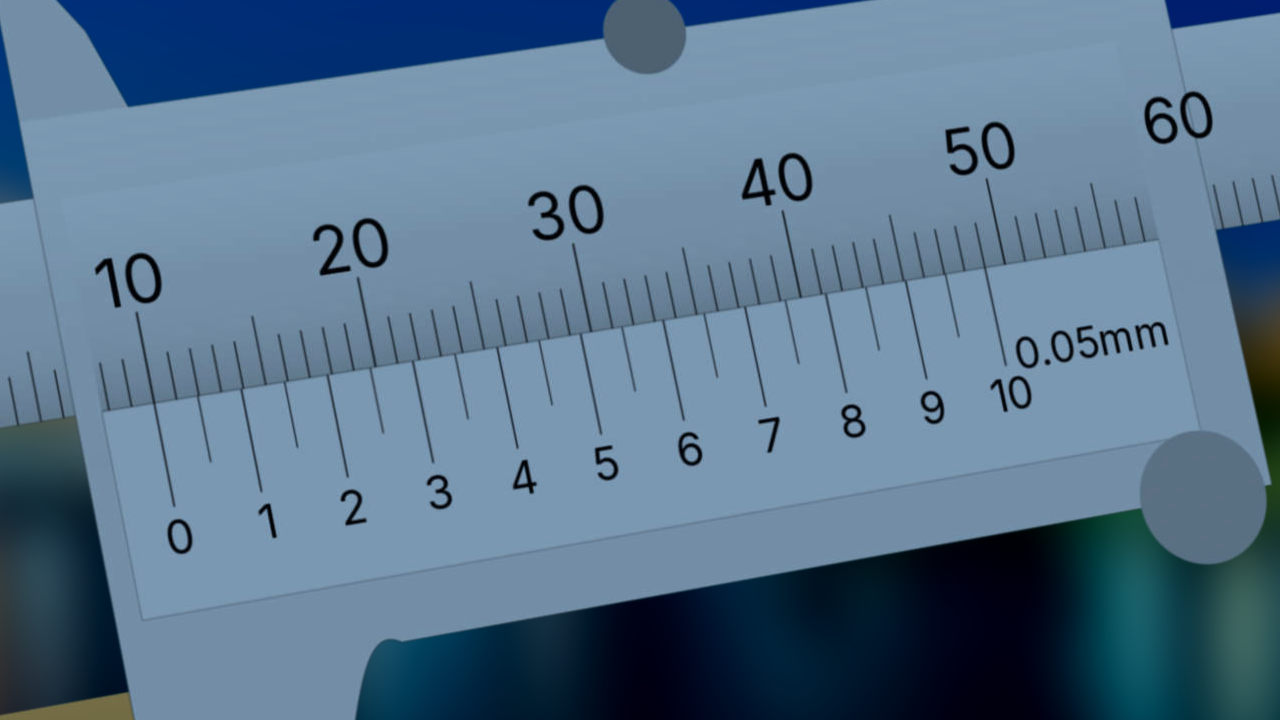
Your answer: **10.0** mm
